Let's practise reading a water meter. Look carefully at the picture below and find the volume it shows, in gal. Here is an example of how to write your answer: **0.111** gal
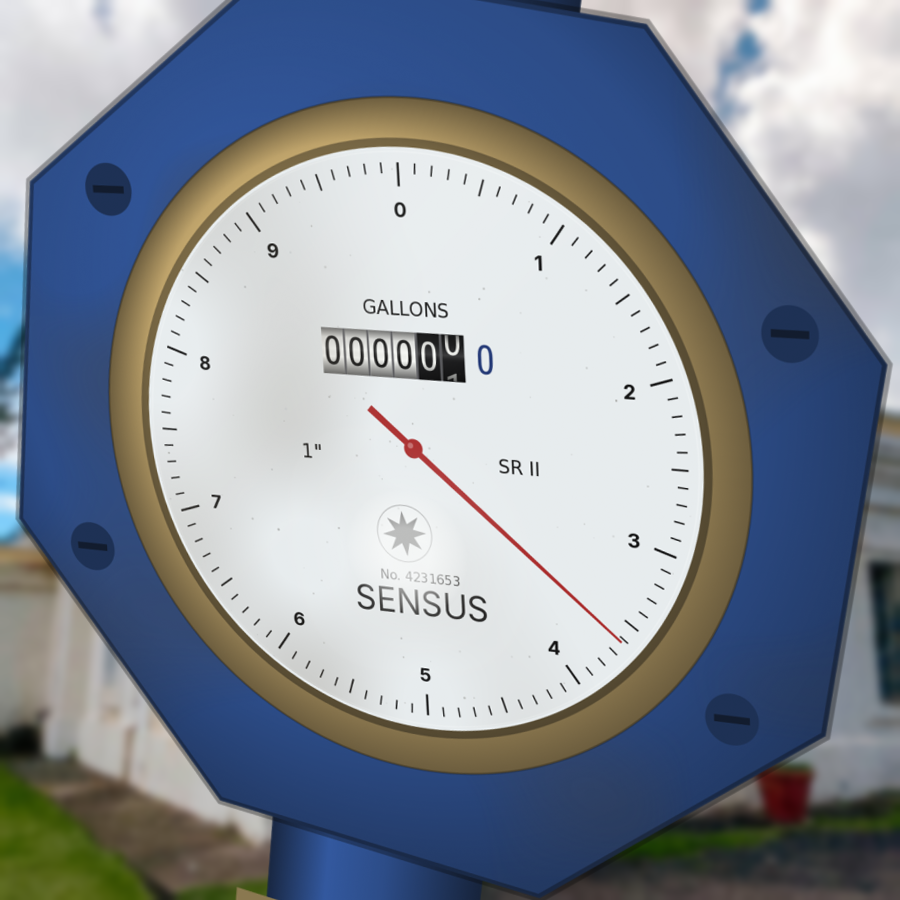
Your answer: **3.6** gal
